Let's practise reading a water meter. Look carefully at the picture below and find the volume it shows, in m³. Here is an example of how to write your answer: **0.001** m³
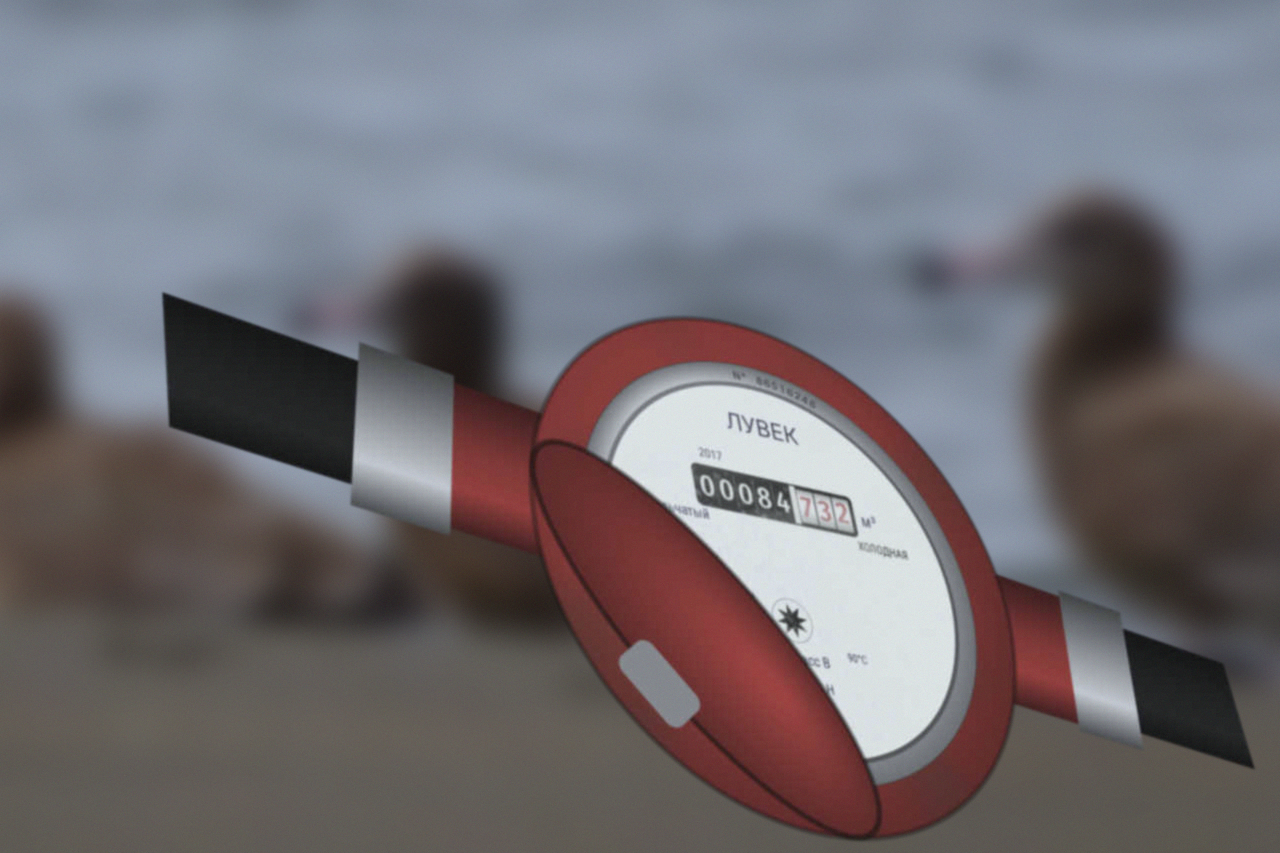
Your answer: **84.732** m³
